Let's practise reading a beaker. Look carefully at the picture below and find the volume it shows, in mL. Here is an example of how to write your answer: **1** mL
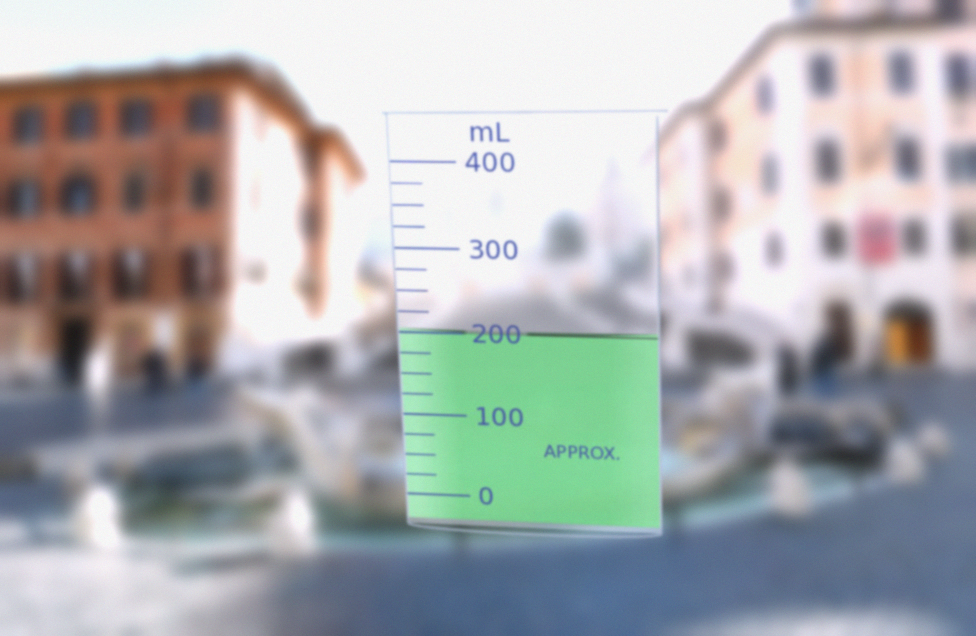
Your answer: **200** mL
